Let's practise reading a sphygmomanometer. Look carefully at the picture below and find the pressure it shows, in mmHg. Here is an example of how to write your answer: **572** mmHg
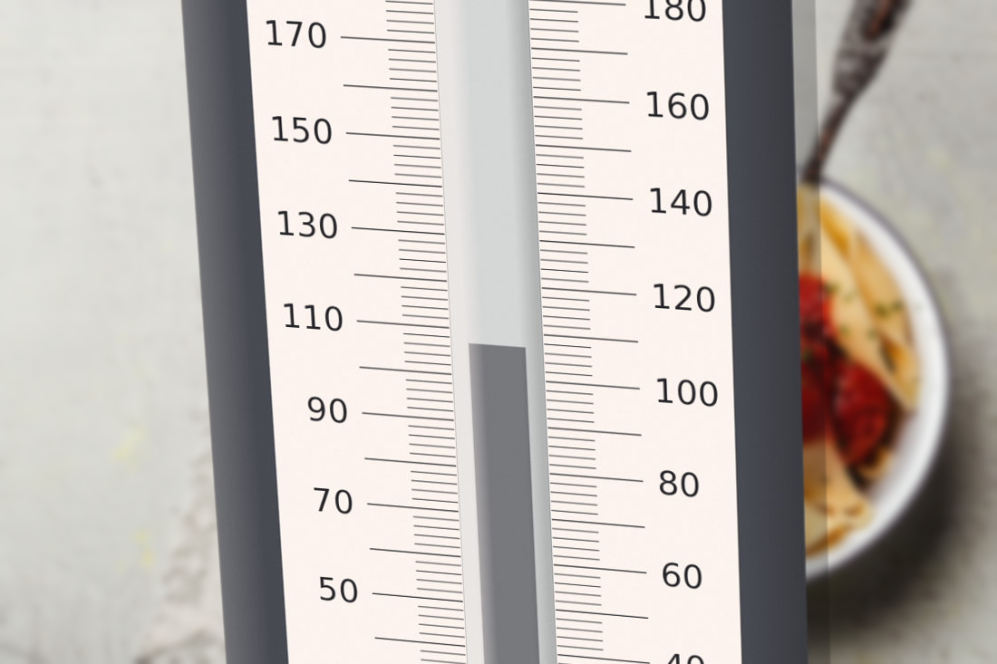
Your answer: **107** mmHg
